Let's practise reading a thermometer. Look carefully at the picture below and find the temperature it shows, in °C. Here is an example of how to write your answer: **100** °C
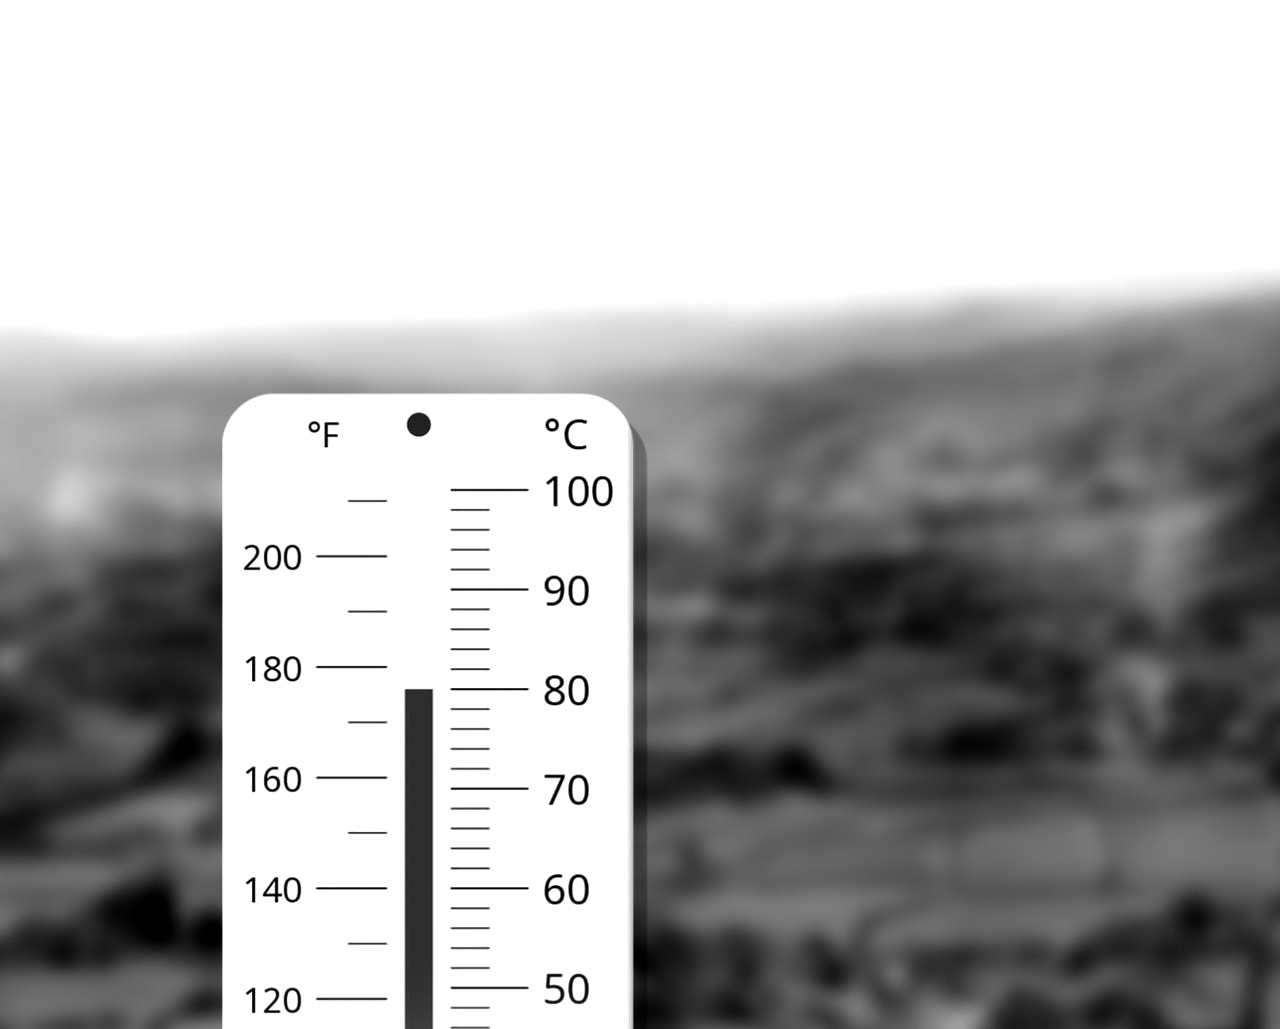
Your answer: **80** °C
